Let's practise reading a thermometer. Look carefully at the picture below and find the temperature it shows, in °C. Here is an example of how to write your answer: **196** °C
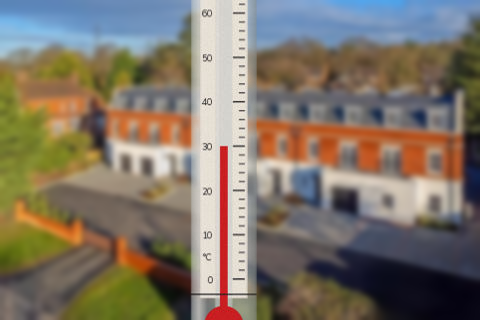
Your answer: **30** °C
